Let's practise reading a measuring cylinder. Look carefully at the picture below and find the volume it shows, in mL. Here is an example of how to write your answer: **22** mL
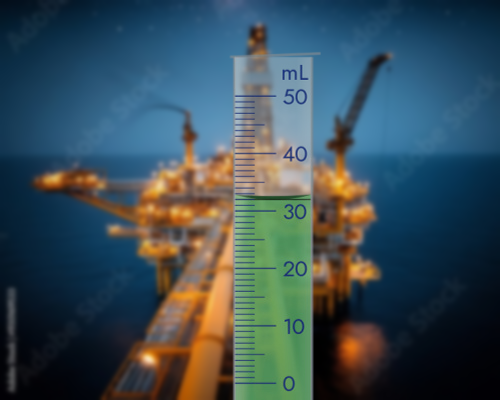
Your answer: **32** mL
